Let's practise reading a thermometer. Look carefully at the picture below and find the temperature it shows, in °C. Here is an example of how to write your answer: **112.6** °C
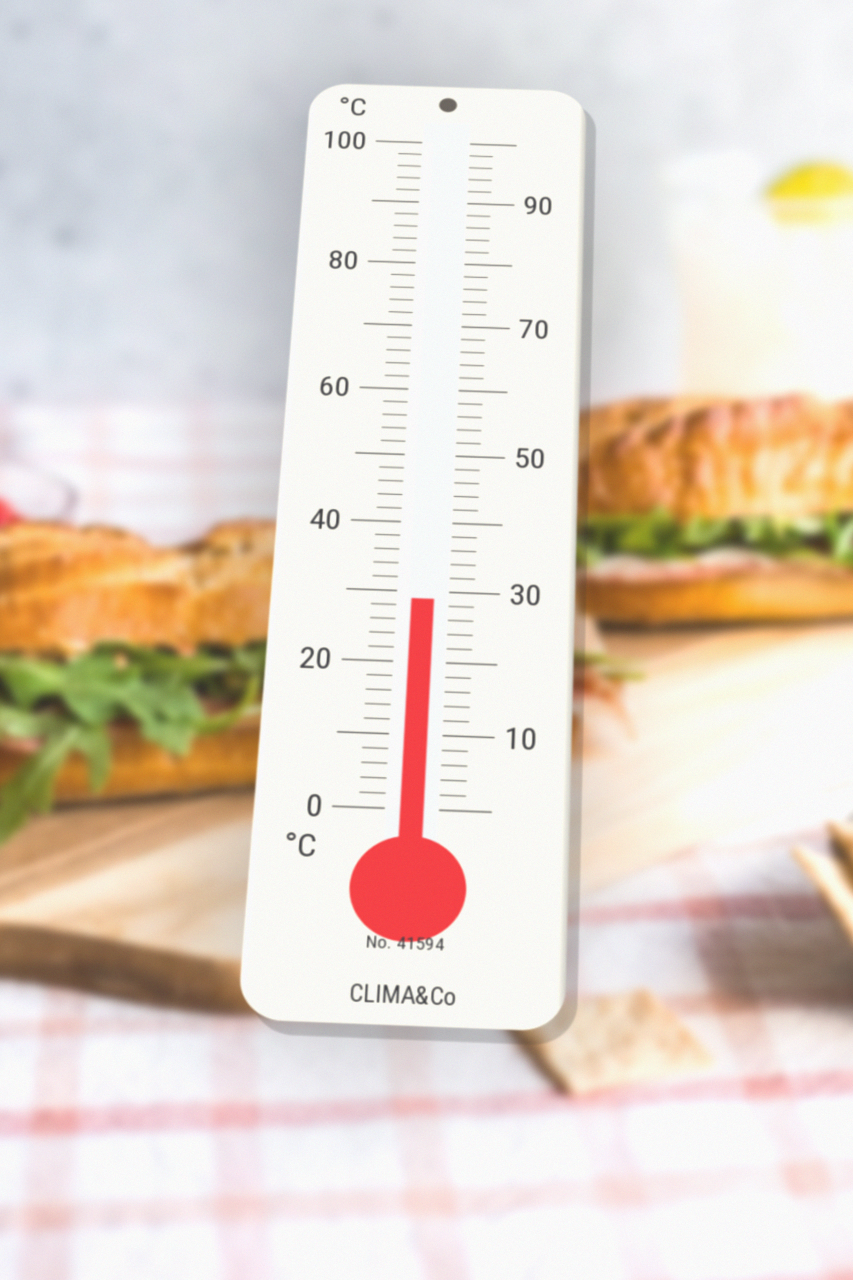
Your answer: **29** °C
